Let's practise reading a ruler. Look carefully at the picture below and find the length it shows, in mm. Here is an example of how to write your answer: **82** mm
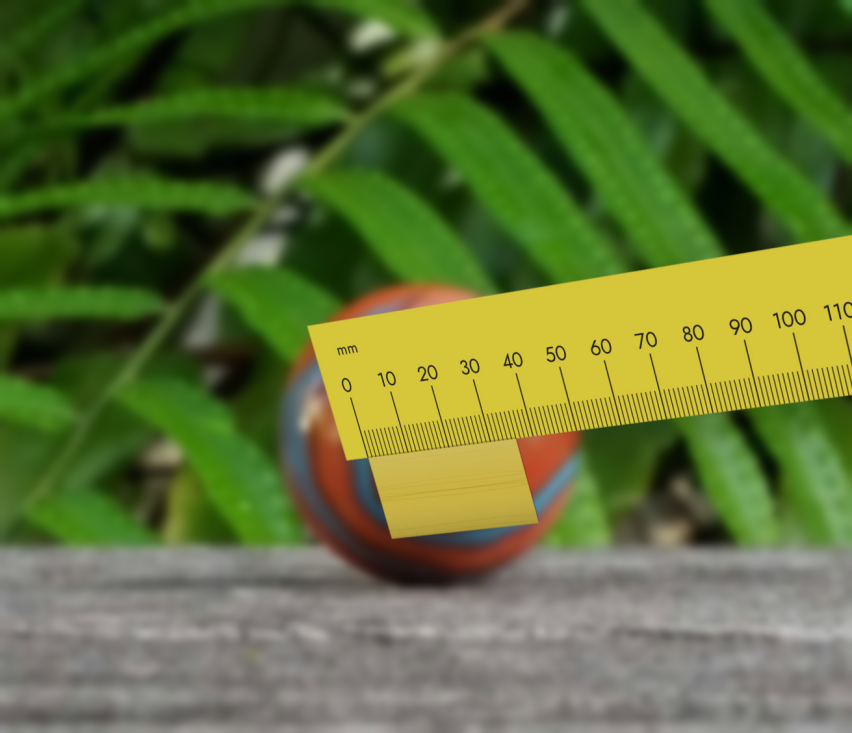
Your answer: **36** mm
